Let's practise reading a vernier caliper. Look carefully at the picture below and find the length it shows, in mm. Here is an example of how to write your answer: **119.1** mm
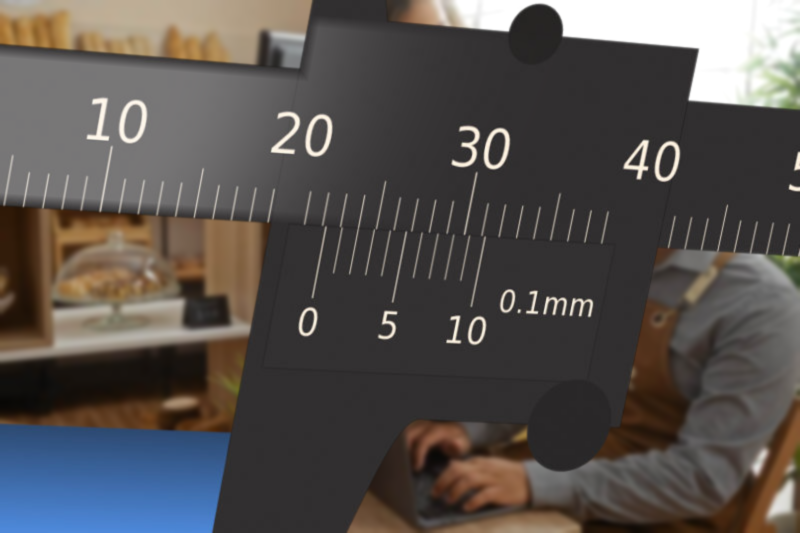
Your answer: **22.2** mm
